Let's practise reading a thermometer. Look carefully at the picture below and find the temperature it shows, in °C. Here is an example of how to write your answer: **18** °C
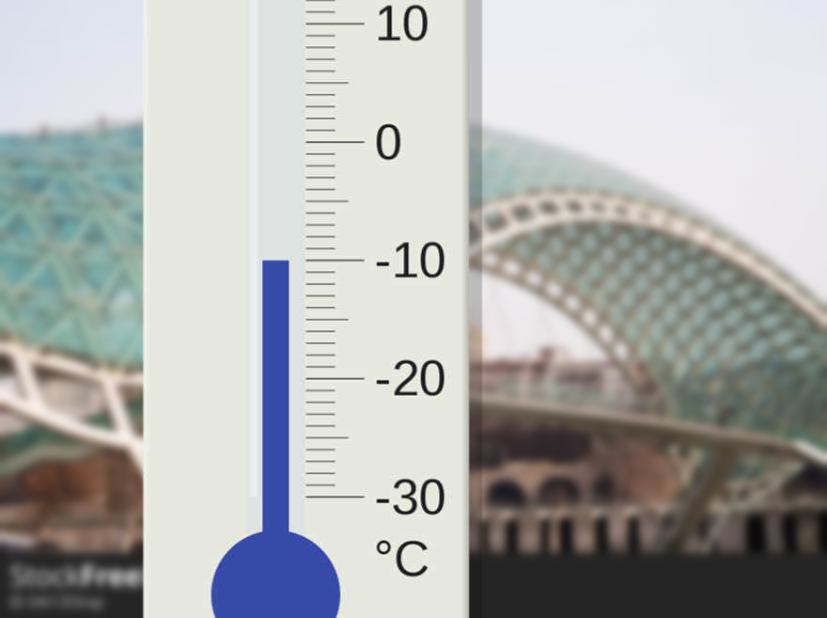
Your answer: **-10** °C
